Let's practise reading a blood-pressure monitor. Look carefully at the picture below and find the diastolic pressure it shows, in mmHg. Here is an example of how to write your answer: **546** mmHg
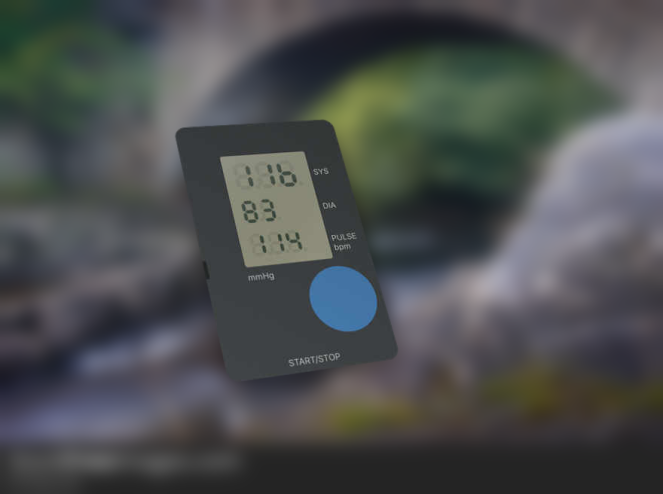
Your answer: **83** mmHg
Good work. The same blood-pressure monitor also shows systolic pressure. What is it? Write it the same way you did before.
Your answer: **116** mmHg
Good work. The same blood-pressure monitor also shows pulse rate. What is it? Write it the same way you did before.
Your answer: **114** bpm
